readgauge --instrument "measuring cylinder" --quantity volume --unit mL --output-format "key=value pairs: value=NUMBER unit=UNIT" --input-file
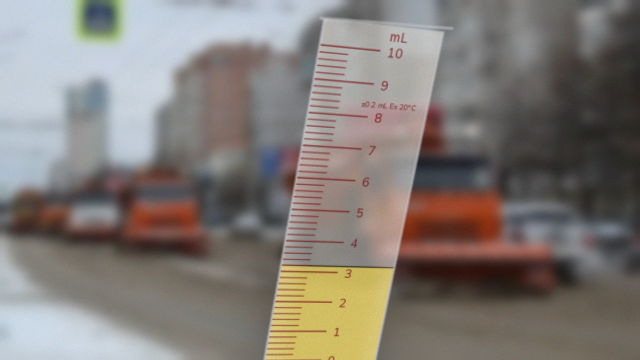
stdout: value=3.2 unit=mL
